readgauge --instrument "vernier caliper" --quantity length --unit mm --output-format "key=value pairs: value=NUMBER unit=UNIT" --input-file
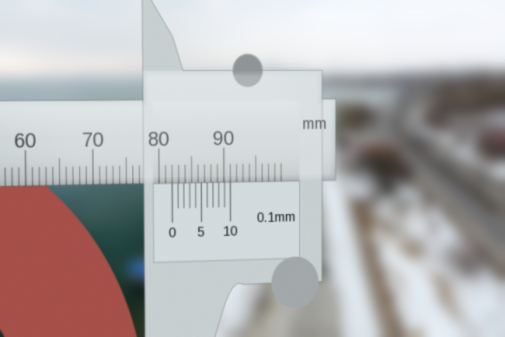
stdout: value=82.0 unit=mm
